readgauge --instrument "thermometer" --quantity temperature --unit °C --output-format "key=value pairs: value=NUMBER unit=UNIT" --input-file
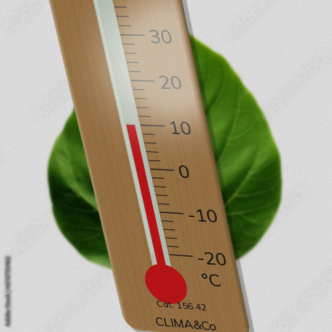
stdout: value=10 unit=°C
